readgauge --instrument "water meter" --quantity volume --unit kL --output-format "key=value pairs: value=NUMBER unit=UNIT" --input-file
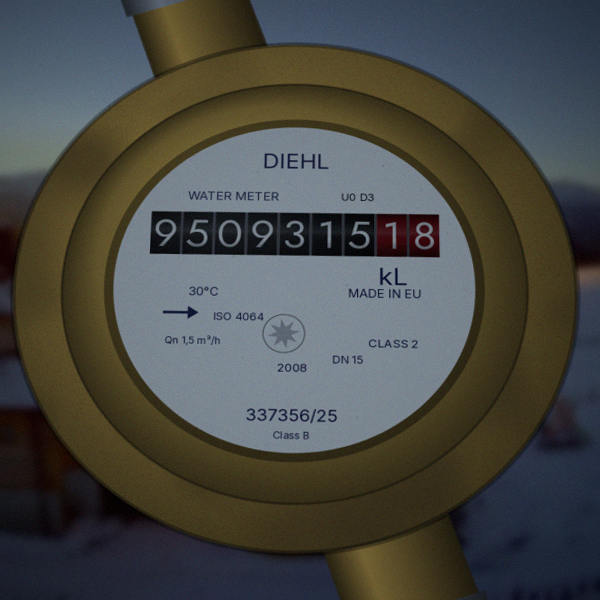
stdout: value=9509315.18 unit=kL
